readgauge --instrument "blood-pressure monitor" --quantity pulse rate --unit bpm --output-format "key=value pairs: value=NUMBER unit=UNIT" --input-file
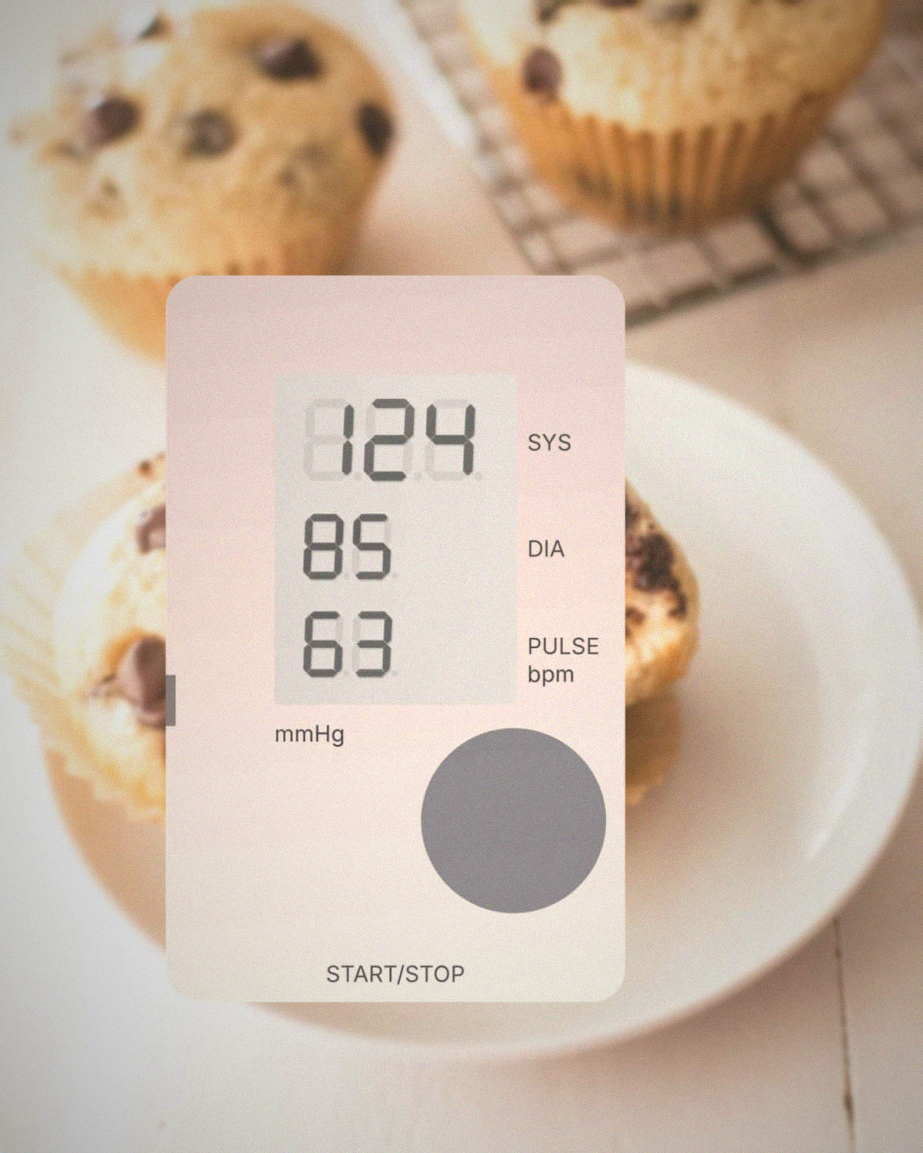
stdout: value=63 unit=bpm
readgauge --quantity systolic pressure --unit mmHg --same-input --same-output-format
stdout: value=124 unit=mmHg
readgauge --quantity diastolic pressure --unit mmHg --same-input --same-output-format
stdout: value=85 unit=mmHg
